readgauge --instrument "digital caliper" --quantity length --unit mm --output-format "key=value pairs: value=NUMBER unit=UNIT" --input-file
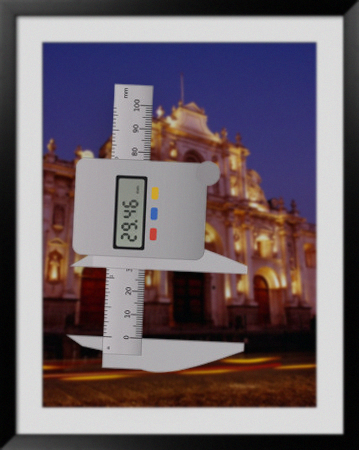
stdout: value=29.46 unit=mm
